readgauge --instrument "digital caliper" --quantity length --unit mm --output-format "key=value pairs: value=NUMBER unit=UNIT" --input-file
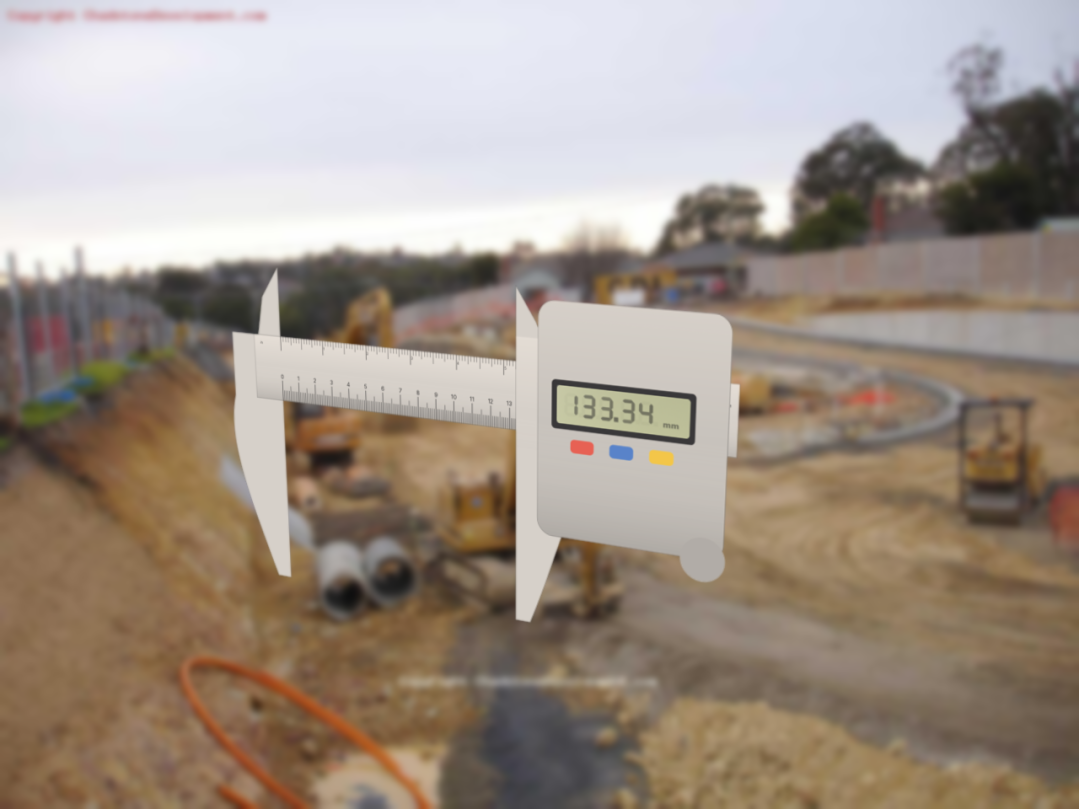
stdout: value=133.34 unit=mm
